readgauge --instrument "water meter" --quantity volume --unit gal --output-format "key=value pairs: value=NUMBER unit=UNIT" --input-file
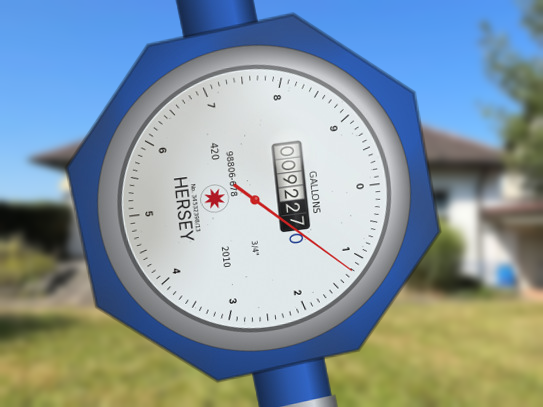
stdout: value=92271.2 unit=gal
